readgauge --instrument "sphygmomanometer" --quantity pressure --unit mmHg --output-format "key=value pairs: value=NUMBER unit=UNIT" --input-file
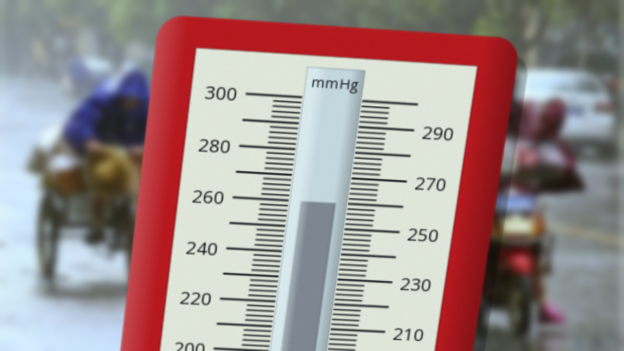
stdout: value=260 unit=mmHg
